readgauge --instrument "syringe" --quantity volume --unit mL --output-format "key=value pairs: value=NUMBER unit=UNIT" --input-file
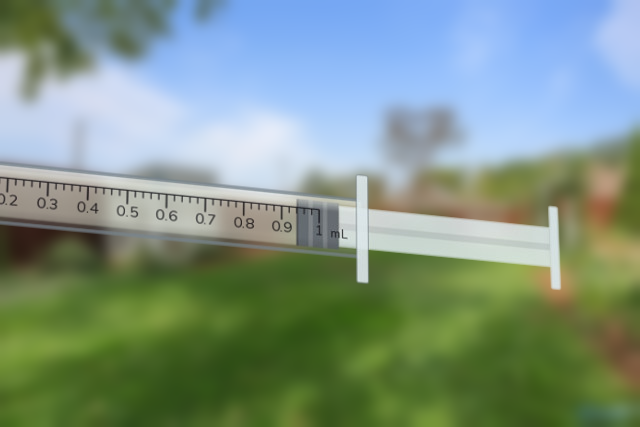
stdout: value=0.94 unit=mL
